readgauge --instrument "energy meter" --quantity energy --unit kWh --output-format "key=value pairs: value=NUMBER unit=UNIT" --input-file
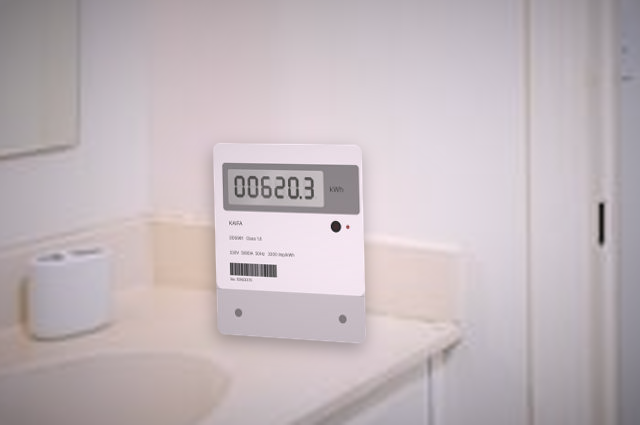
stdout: value=620.3 unit=kWh
